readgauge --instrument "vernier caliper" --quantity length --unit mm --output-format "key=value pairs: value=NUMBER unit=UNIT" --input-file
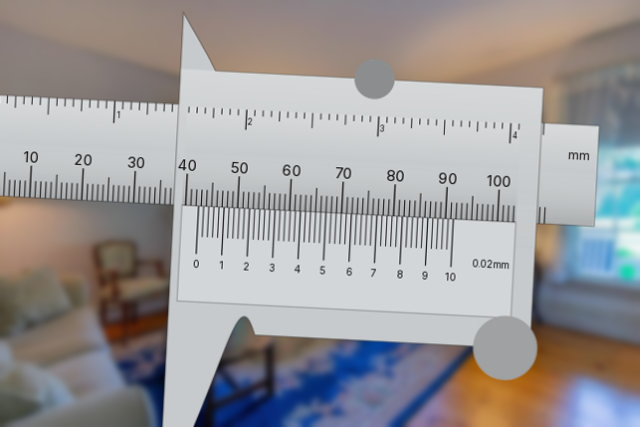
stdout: value=42.5 unit=mm
